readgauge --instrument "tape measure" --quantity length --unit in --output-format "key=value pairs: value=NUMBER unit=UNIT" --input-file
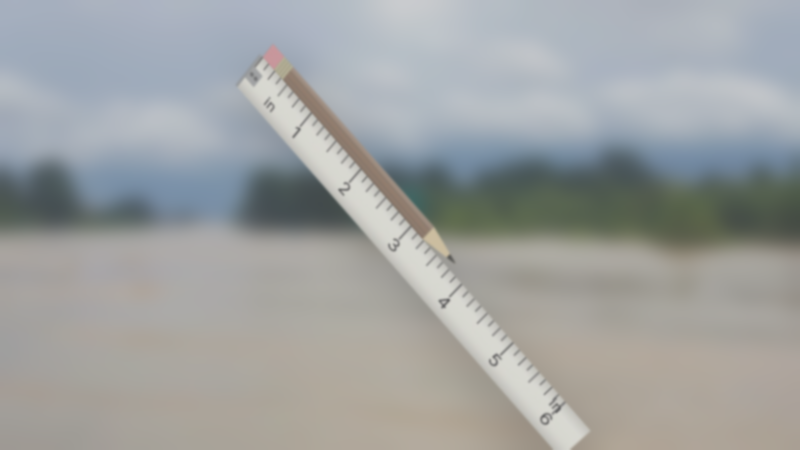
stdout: value=3.75 unit=in
